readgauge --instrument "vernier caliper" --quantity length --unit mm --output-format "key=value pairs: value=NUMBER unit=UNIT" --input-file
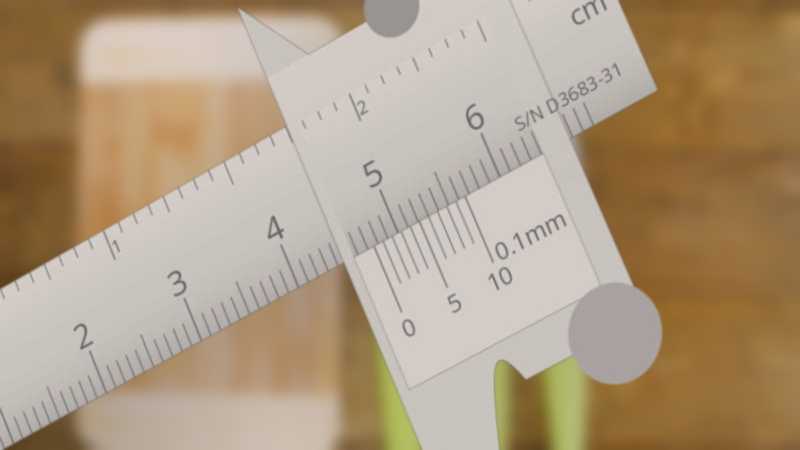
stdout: value=47.6 unit=mm
